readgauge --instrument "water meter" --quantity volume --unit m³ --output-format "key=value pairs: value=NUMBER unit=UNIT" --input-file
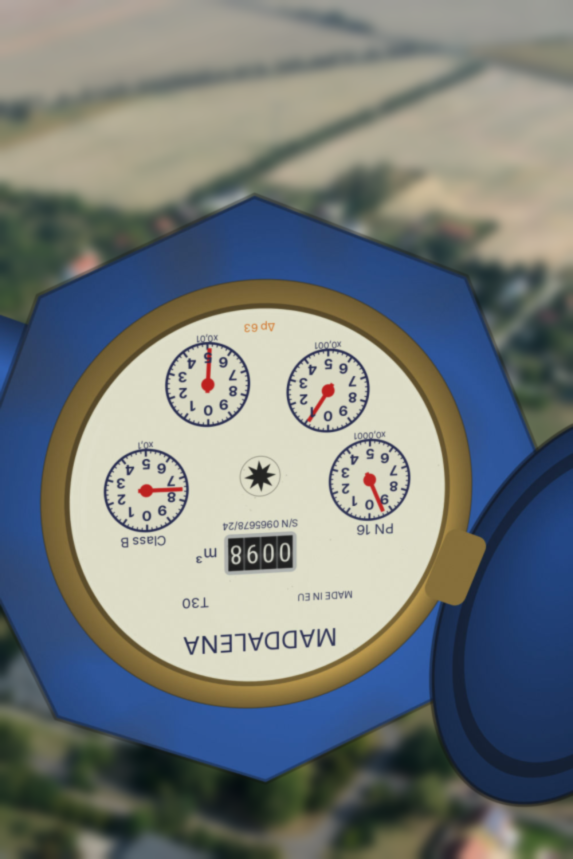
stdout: value=98.7509 unit=m³
